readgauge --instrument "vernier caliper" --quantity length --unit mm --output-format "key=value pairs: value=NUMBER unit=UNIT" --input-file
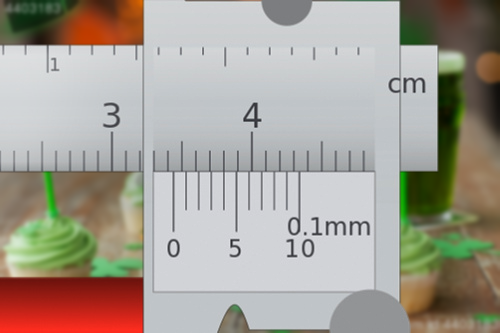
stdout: value=34.4 unit=mm
